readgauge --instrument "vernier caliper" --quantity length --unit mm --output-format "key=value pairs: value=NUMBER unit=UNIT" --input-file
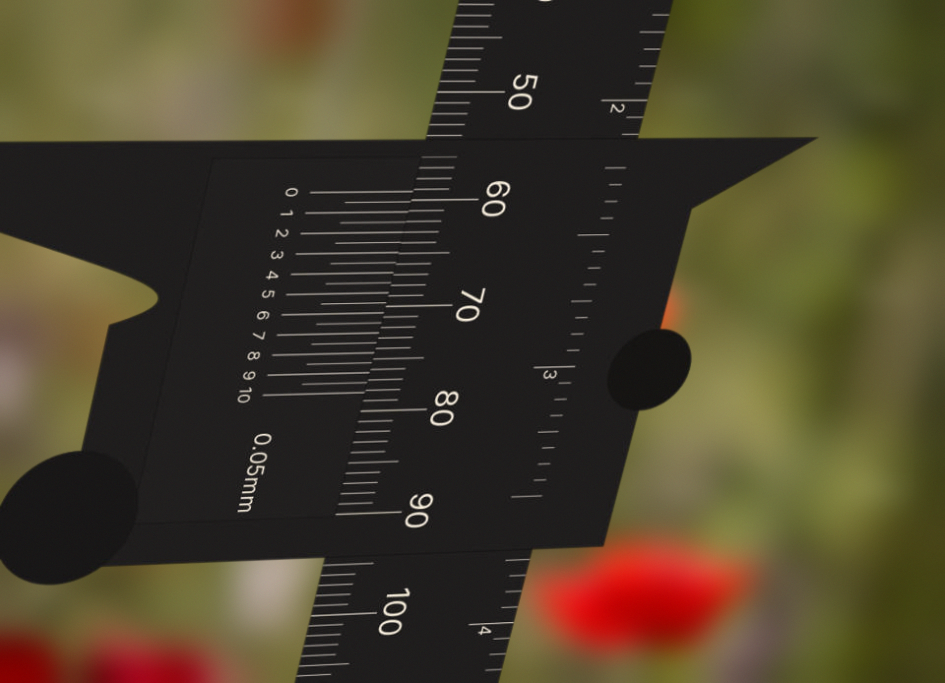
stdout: value=59.2 unit=mm
